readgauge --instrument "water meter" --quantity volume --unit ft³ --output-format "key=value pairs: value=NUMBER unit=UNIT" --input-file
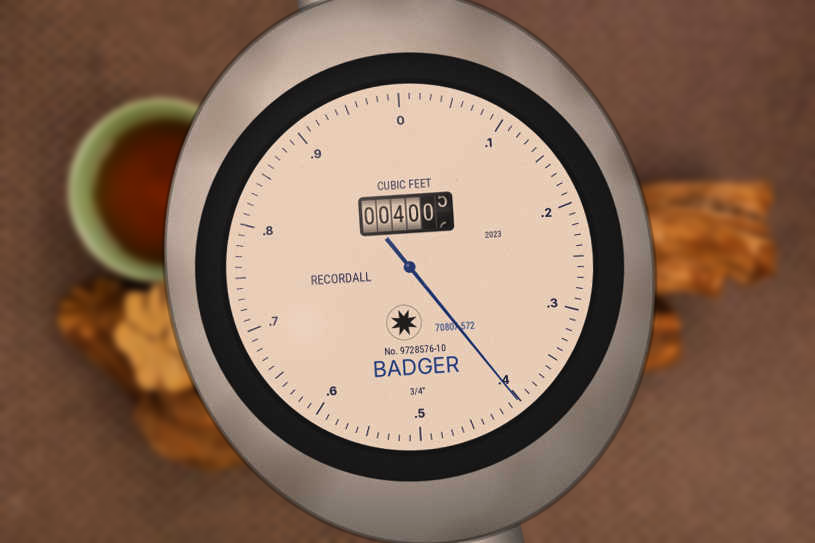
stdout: value=4005.40 unit=ft³
